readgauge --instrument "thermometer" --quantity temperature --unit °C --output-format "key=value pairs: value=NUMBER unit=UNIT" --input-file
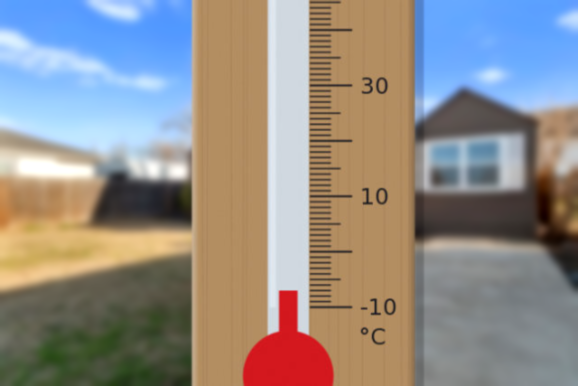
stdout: value=-7 unit=°C
